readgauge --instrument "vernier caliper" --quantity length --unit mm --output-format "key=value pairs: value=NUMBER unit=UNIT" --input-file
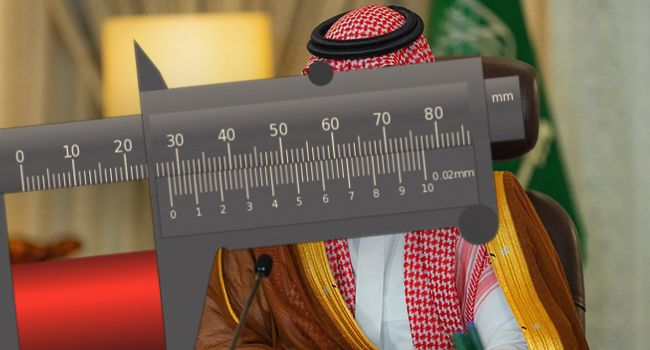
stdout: value=28.0 unit=mm
